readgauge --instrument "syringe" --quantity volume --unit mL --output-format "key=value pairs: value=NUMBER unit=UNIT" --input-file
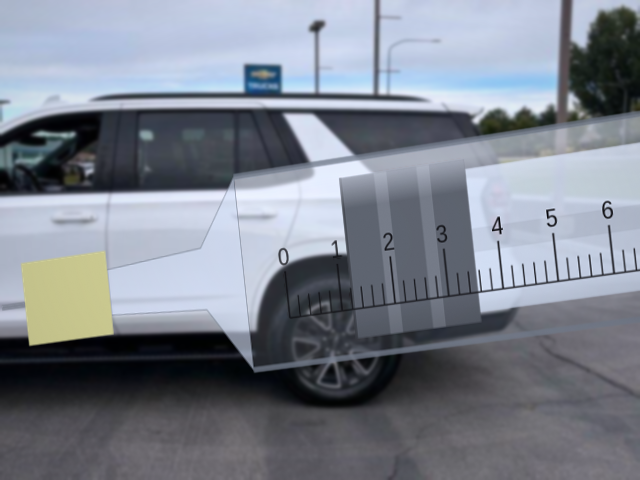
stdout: value=1.2 unit=mL
